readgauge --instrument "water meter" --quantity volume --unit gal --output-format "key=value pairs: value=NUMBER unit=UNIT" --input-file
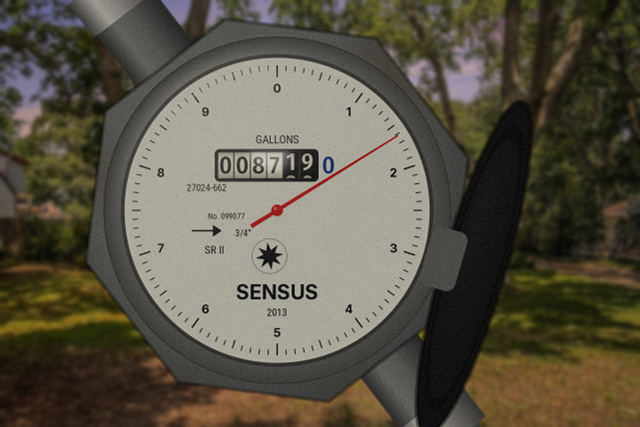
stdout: value=87191.6 unit=gal
